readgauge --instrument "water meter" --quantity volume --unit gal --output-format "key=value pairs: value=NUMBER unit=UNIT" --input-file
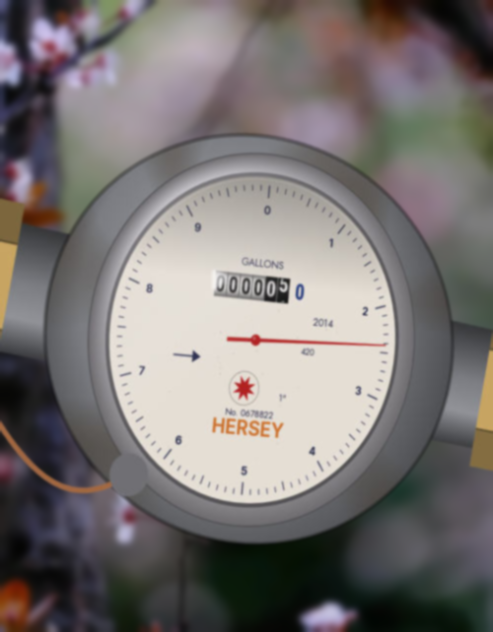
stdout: value=52.4 unit=gal
